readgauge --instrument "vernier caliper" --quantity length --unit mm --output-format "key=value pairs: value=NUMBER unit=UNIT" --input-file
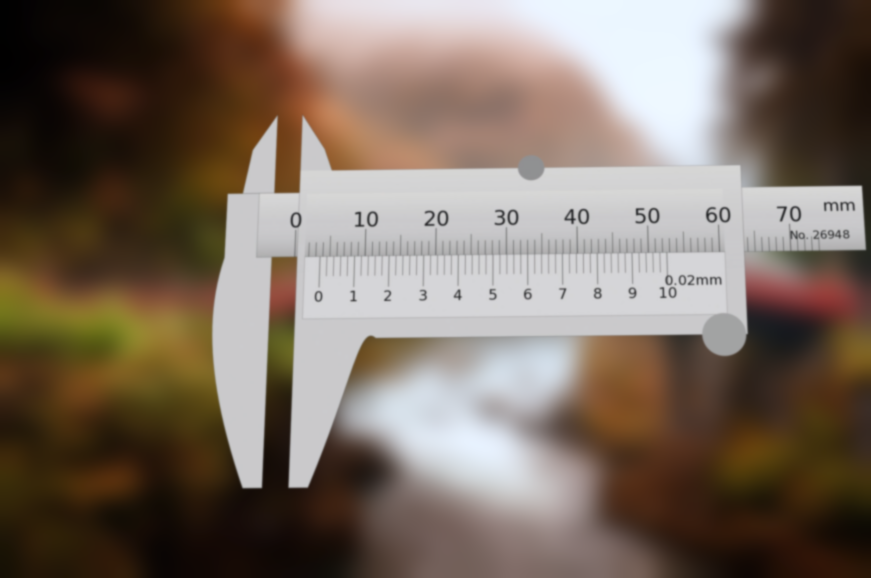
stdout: value=3.6 unit=mm
